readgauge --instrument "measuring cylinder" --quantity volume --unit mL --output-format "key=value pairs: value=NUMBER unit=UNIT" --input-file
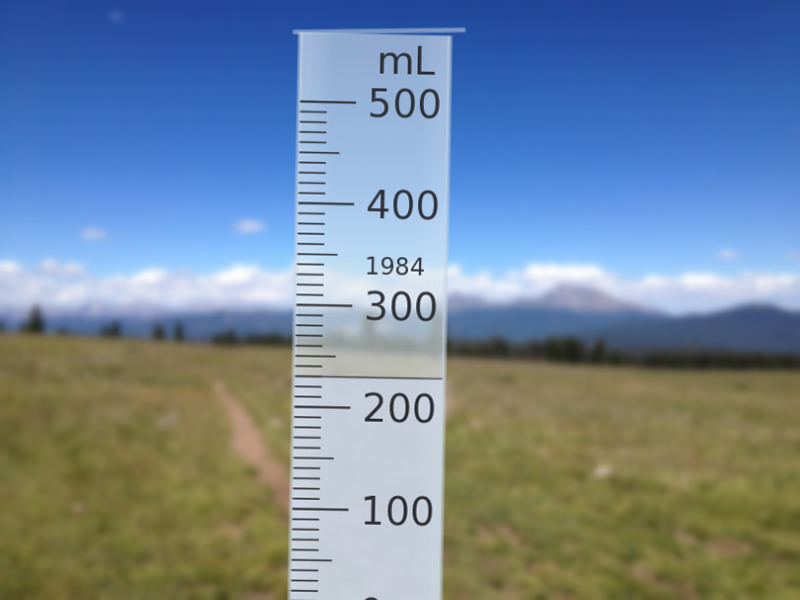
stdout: value=230 unit=mL
